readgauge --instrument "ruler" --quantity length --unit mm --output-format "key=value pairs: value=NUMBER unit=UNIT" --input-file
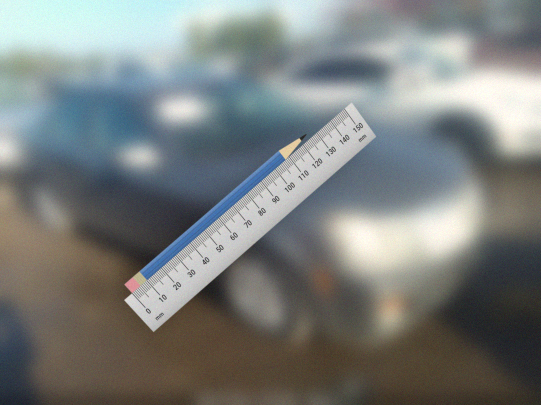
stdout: value=125 unit=mm
